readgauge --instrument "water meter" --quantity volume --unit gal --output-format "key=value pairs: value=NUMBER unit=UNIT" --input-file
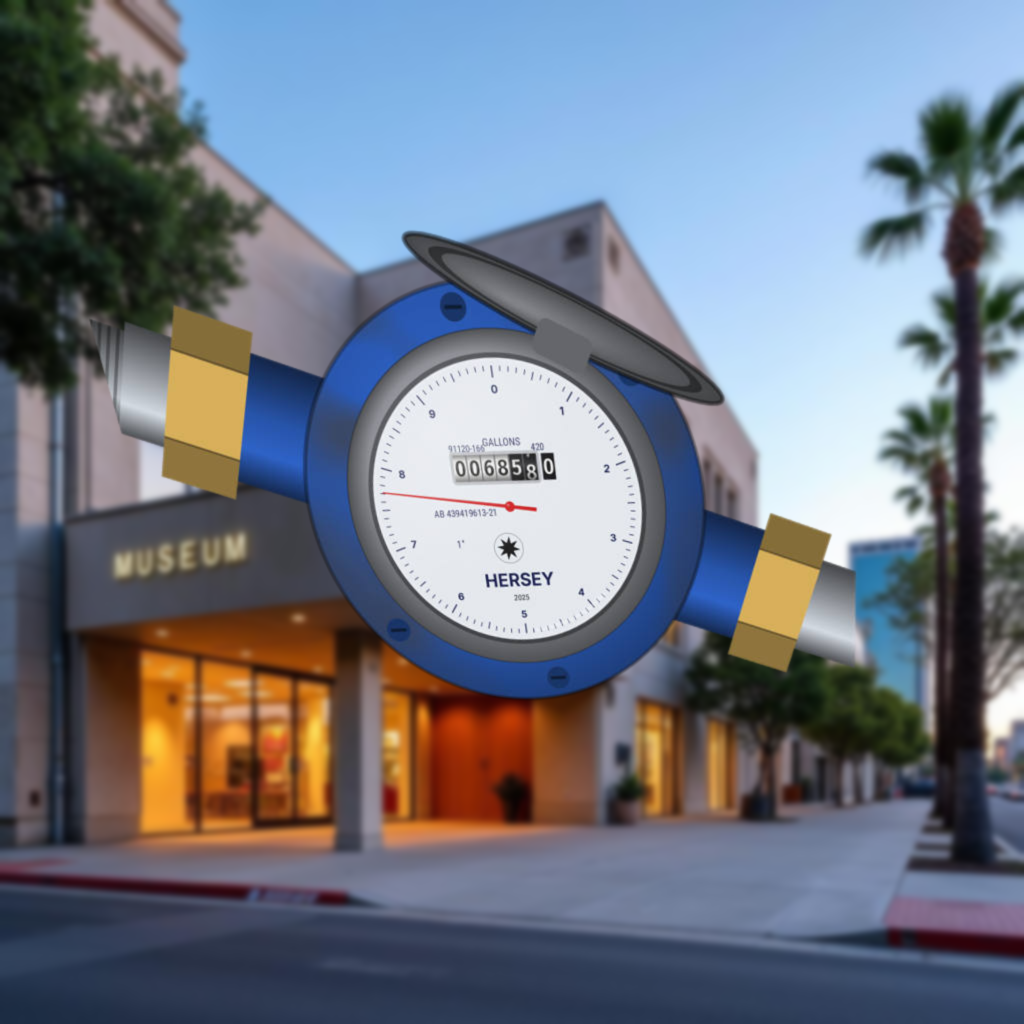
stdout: value=68577.7 unit=gal
